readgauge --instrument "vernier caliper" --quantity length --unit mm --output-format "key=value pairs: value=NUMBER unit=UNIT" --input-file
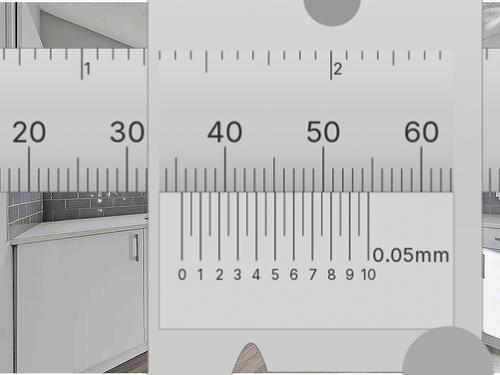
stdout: value=35.6 unit=mm
